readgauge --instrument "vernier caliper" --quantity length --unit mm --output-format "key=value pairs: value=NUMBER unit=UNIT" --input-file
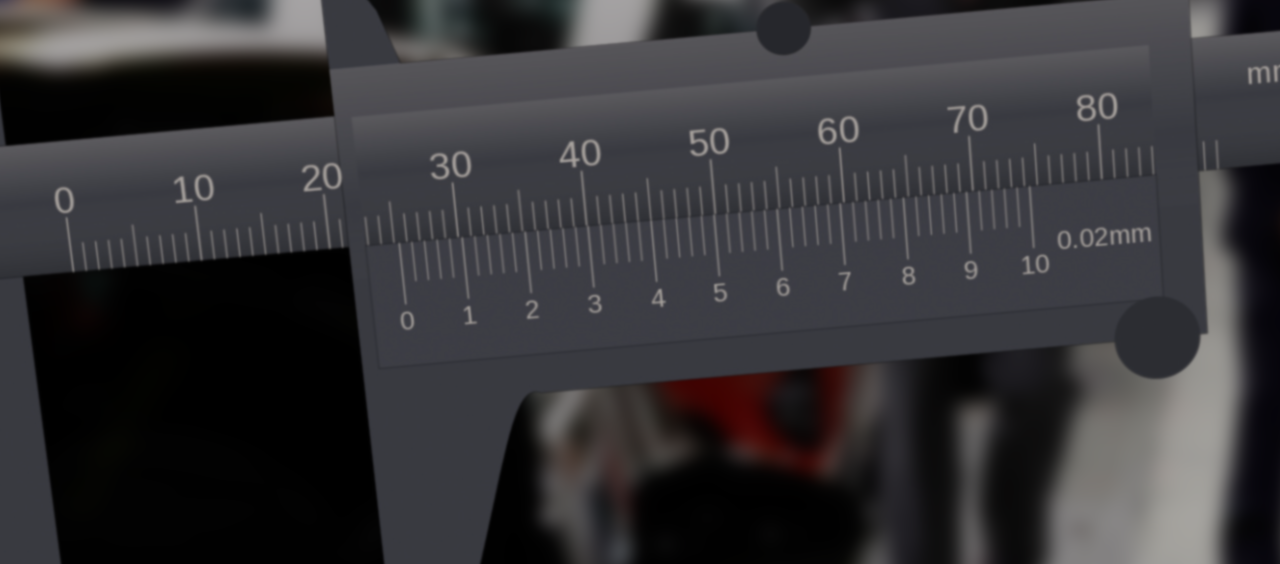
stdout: value=25.4 unit=mm
